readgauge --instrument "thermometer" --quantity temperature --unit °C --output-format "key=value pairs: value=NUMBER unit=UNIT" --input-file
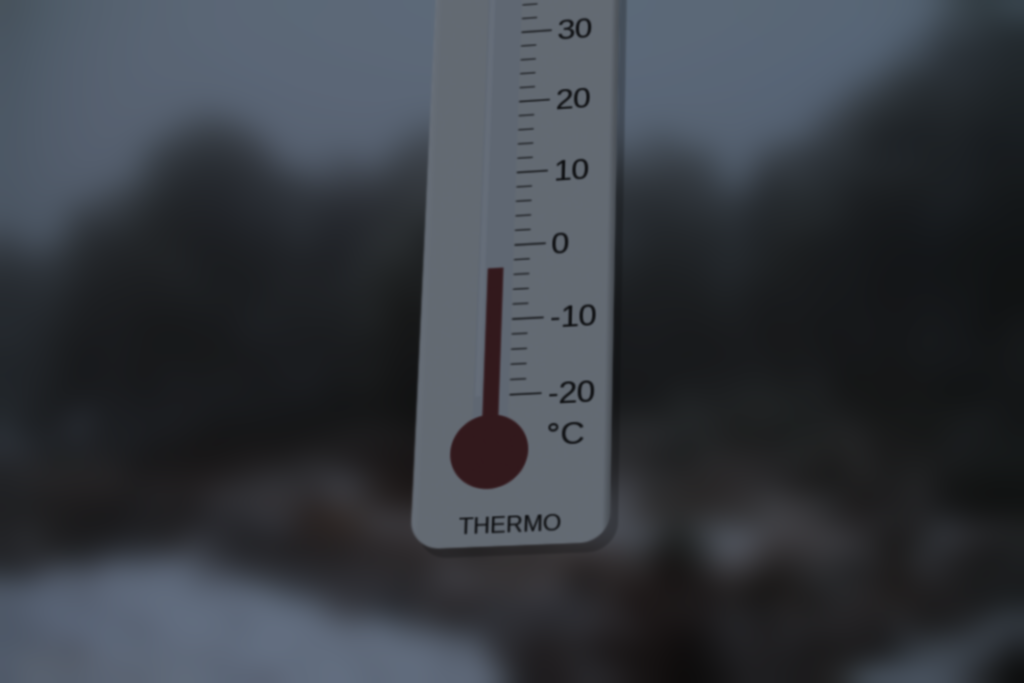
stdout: value=-3 unit=°C
